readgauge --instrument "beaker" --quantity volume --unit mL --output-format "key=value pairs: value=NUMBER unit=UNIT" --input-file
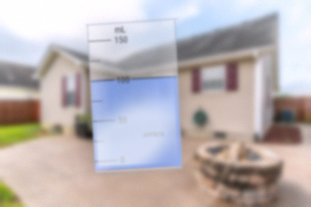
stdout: value=100 unit=mL
